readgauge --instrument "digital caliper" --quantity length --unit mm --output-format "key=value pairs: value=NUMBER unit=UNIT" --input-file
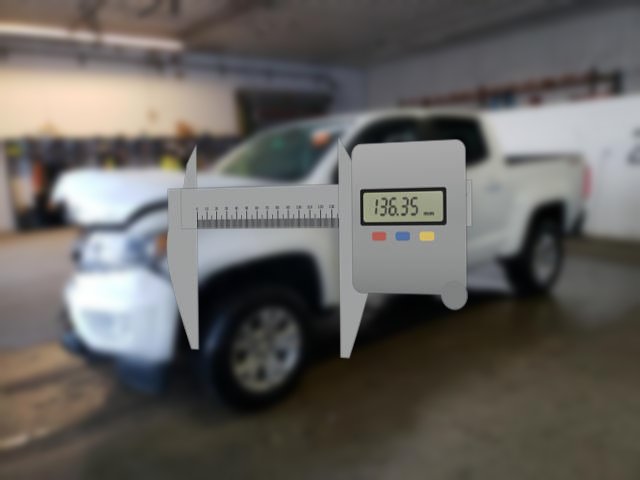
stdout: value=136.35 unit=mm
